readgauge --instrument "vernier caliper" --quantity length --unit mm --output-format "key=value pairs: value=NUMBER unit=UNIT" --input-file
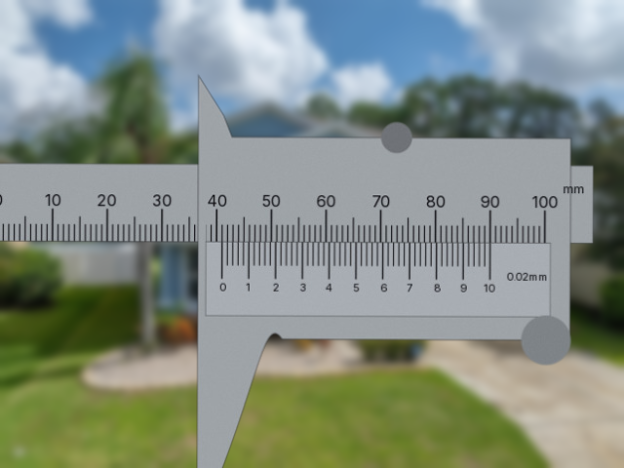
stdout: value=41.0 unit=mm
